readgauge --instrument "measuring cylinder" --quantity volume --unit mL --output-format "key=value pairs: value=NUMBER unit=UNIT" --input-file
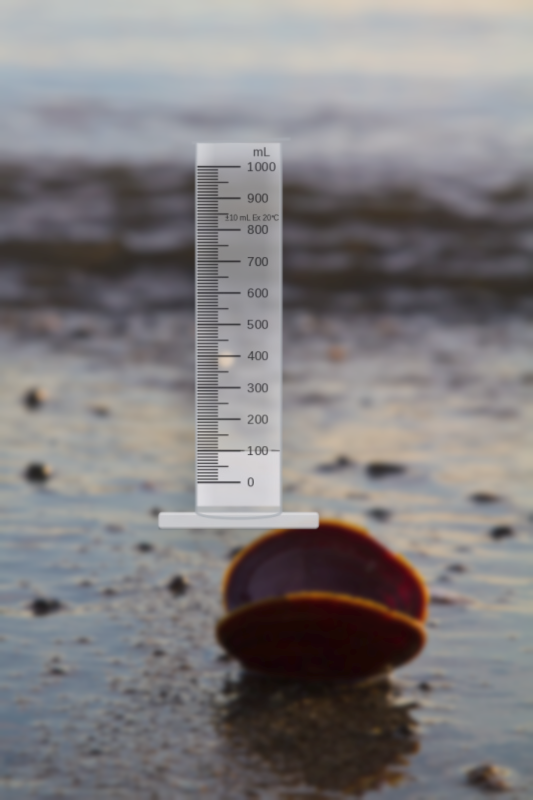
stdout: value=100 unit=mL
